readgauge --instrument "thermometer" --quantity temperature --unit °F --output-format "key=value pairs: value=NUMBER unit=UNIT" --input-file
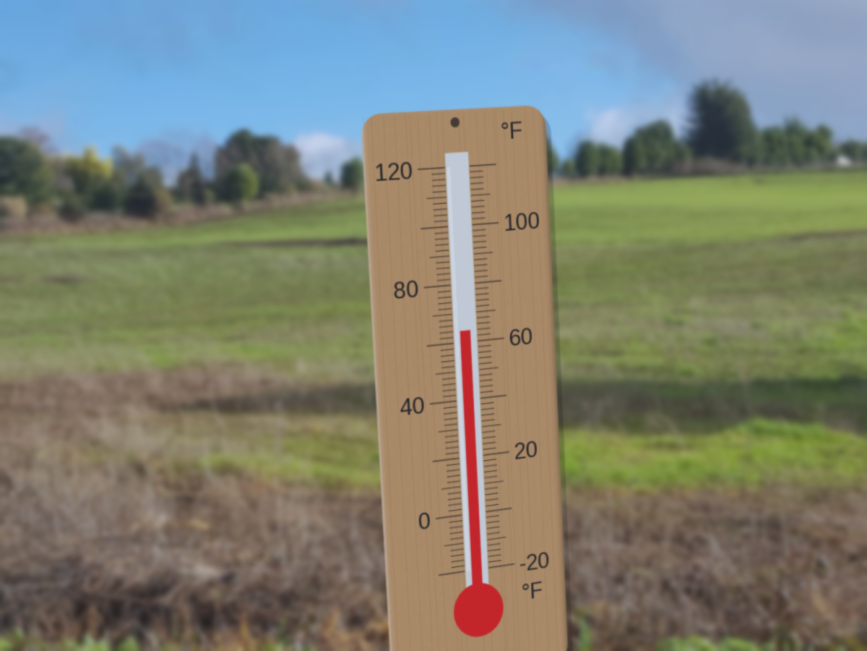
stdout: value=64 unit=°F
